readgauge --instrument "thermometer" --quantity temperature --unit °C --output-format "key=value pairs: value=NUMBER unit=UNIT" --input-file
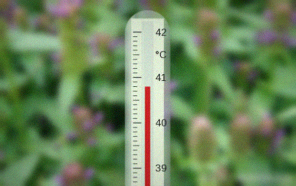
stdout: value=40.8 unit=°C
